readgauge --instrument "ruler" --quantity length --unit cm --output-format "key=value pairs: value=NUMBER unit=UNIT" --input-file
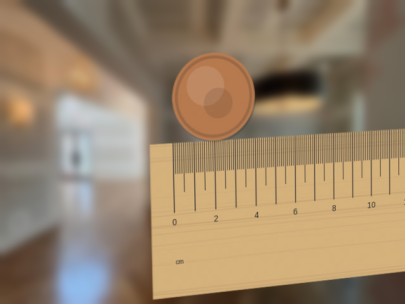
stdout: value=4 unit=cm
